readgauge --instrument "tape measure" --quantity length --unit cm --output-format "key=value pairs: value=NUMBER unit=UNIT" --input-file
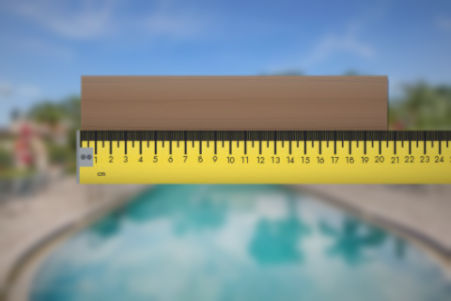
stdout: value=20.5 unit=cm
